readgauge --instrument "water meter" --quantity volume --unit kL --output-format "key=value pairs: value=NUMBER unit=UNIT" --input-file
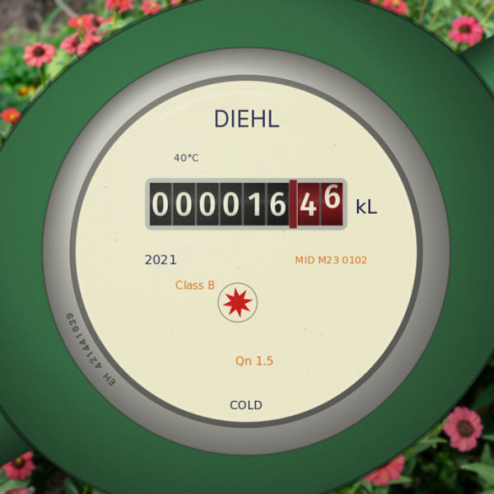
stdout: value=16.46 unit=kL
